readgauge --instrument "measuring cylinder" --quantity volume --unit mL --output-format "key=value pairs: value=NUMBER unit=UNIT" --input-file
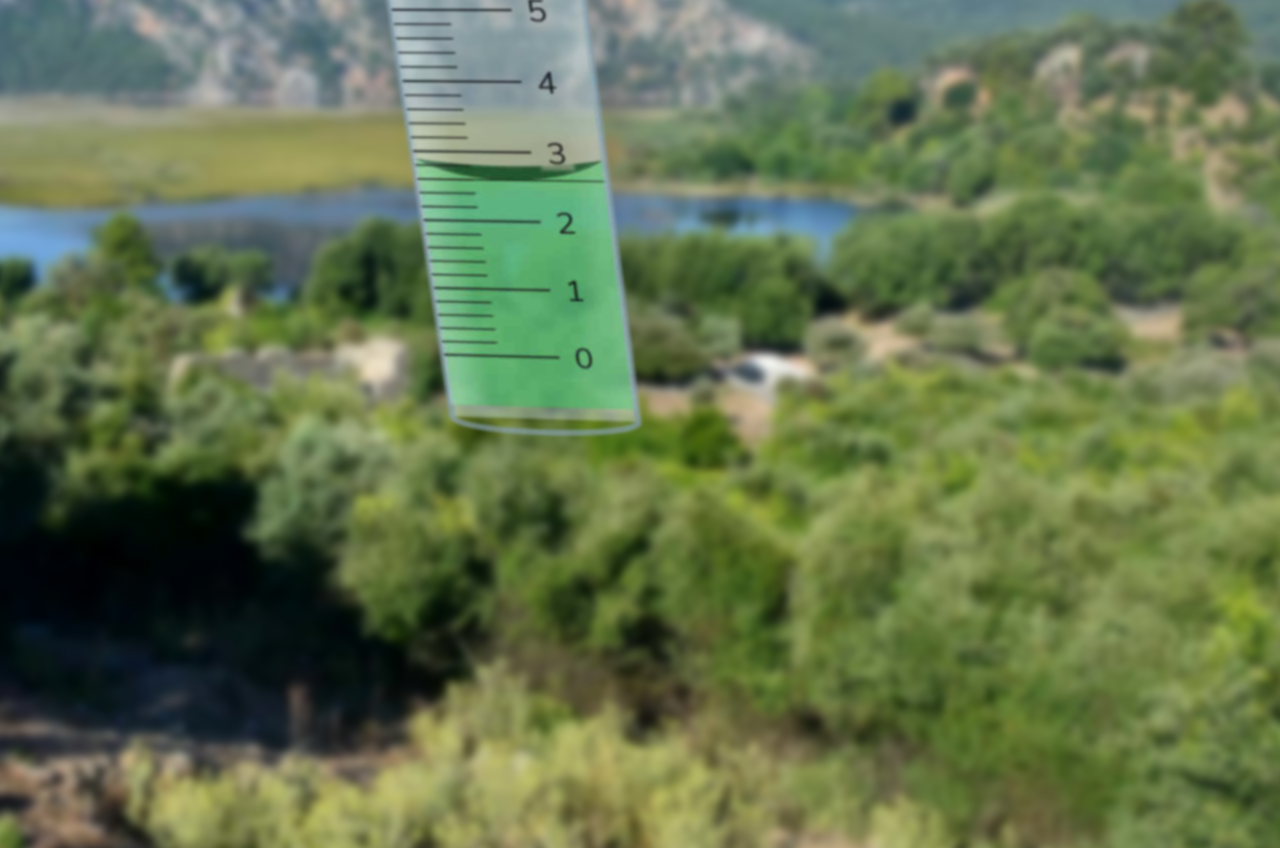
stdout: value=2.6 unit=mL
